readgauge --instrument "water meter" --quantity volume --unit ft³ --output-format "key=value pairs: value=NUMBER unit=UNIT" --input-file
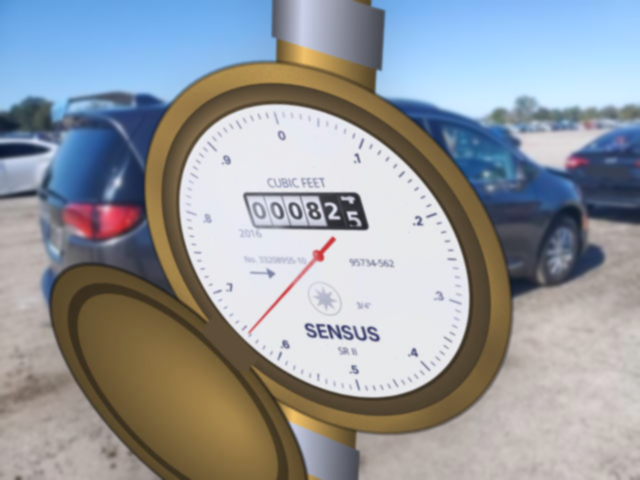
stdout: value=824.64 unit=ft³
